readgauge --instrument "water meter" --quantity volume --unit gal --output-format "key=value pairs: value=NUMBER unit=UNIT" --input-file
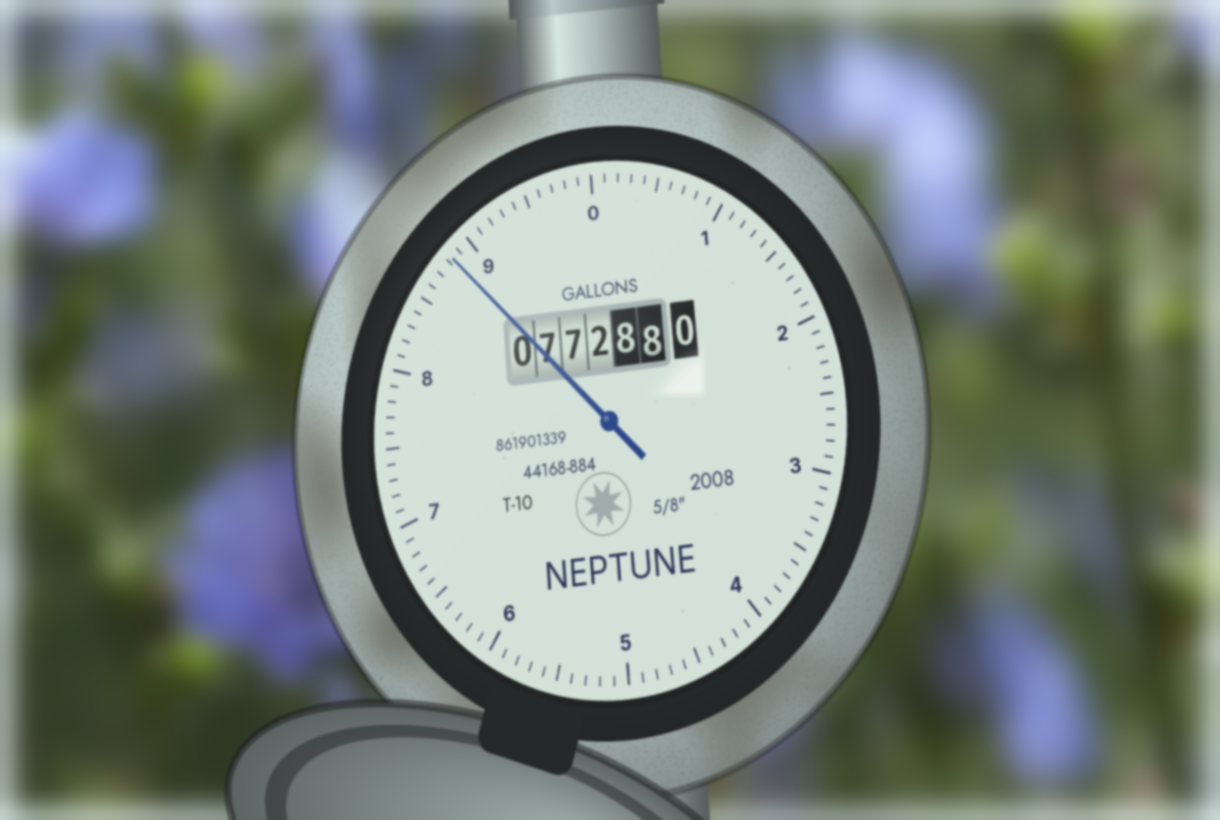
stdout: value=772878.8 unit=gal
